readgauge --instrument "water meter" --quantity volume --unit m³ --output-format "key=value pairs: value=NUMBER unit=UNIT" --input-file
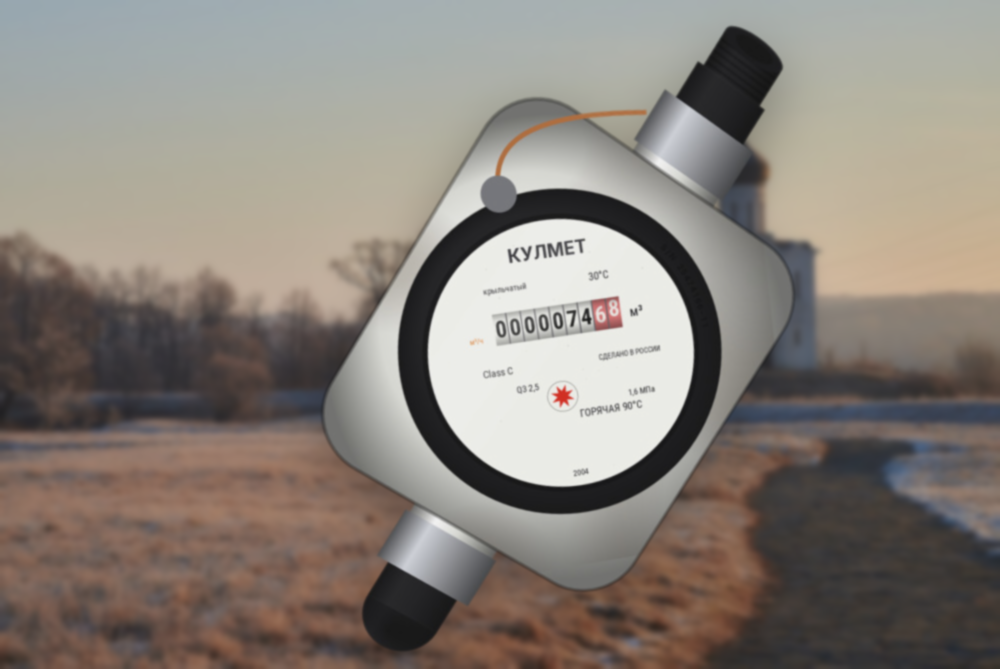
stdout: value=74.68 unit=m³
